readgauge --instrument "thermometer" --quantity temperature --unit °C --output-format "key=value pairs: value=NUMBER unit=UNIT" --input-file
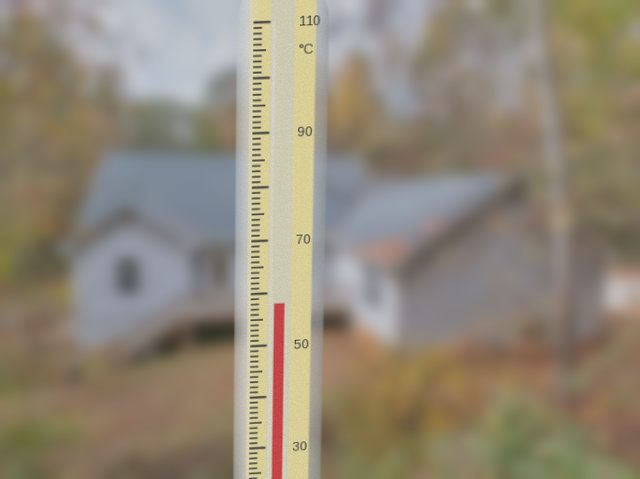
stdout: value=58 unit=°C
